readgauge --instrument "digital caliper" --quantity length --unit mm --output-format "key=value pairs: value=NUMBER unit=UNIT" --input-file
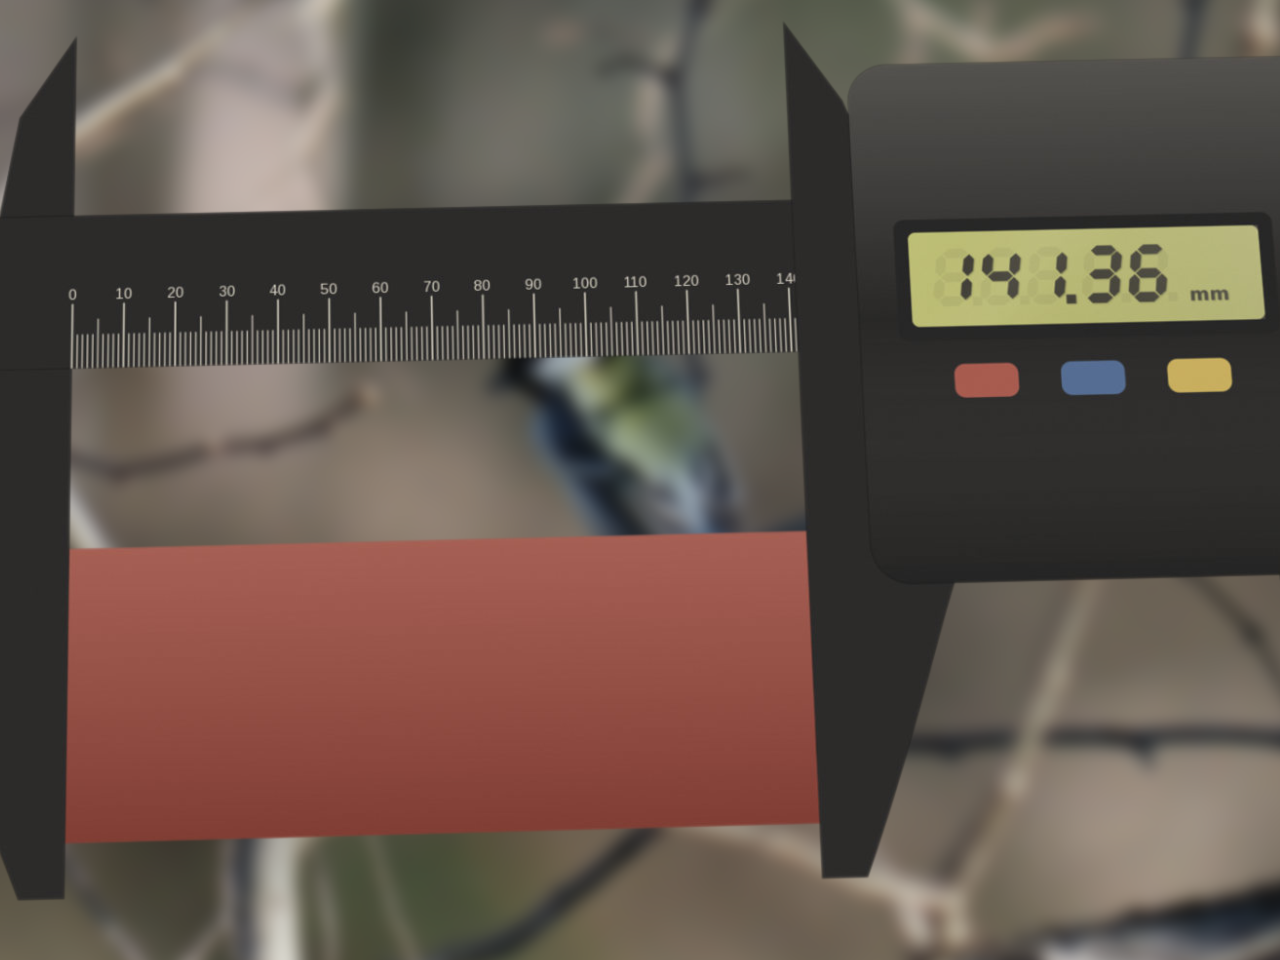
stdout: value=141.36 unit=mm
